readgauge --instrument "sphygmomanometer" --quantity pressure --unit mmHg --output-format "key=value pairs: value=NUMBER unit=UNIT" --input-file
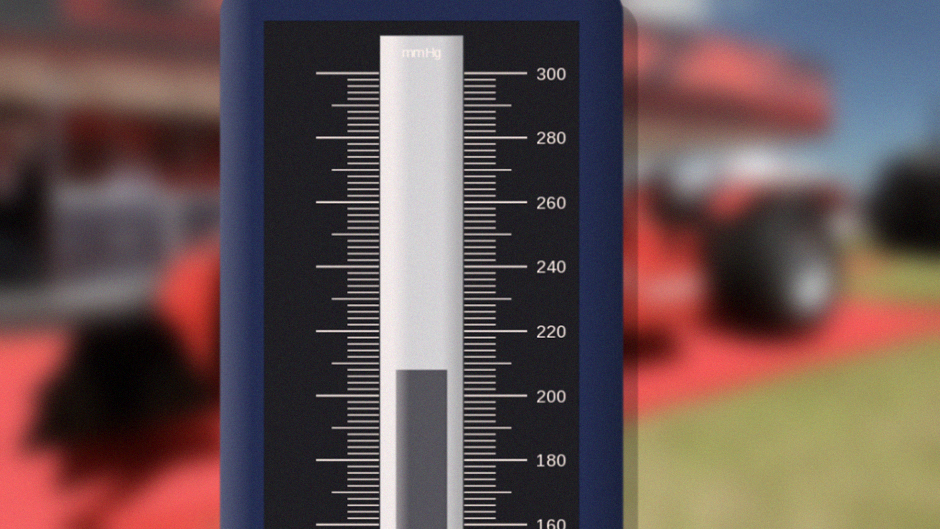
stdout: value=208 unit=mmHg
